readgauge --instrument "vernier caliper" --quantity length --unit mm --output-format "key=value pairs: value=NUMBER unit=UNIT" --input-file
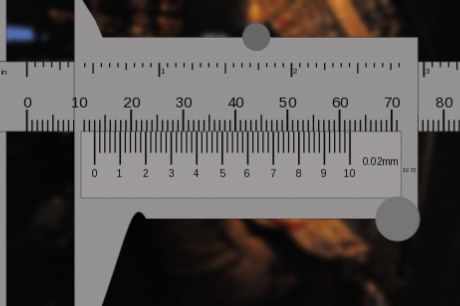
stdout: value=13.0 unit=mm
